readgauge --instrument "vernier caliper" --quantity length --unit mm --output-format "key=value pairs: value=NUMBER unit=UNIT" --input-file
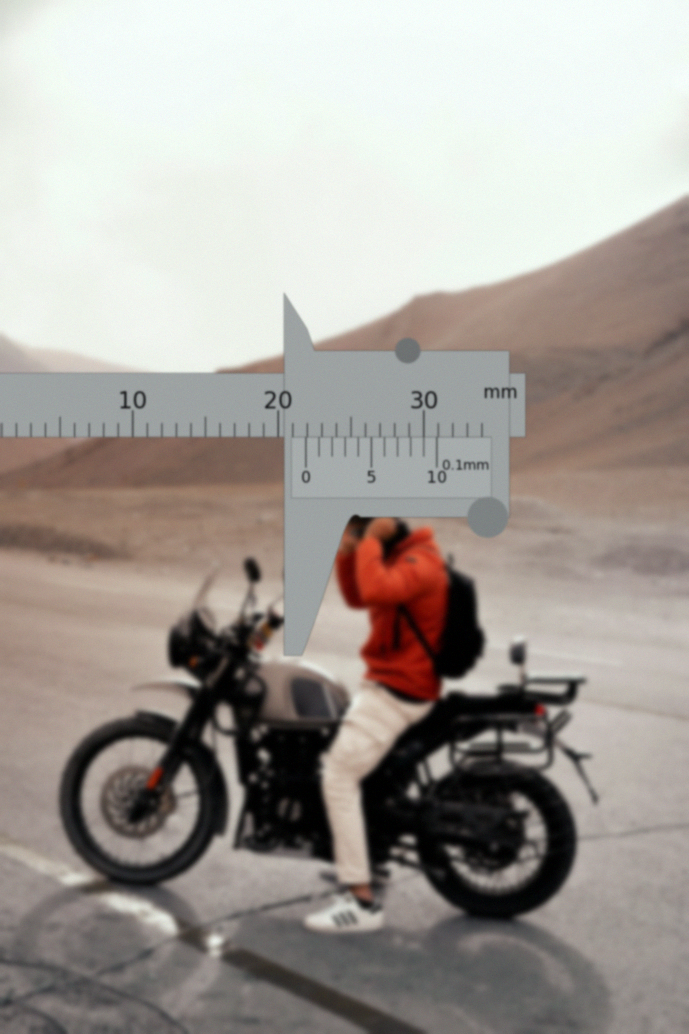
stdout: value=21.9 unit=mm
